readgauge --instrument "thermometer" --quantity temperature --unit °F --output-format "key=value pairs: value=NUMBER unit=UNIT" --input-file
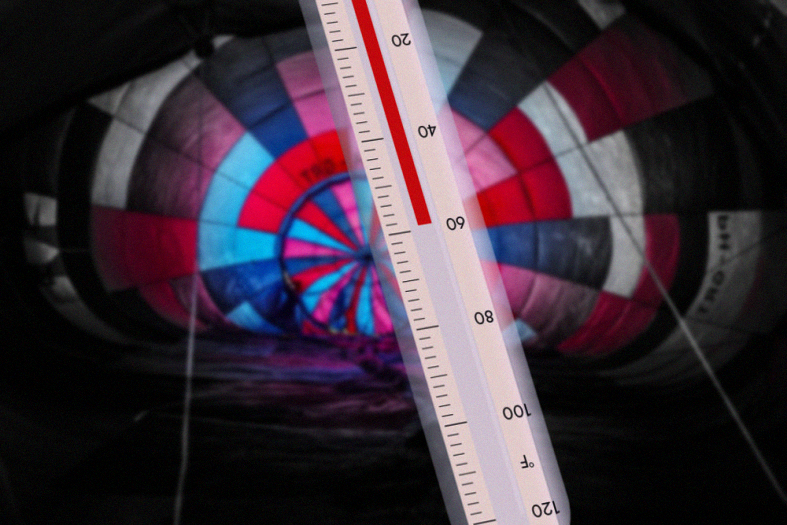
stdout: value=59 unit=°F
